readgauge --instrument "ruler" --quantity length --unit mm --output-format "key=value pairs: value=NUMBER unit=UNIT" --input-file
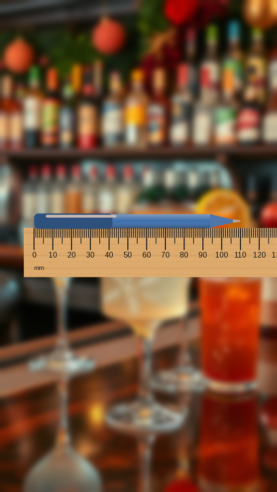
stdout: value=110 unit=mm
